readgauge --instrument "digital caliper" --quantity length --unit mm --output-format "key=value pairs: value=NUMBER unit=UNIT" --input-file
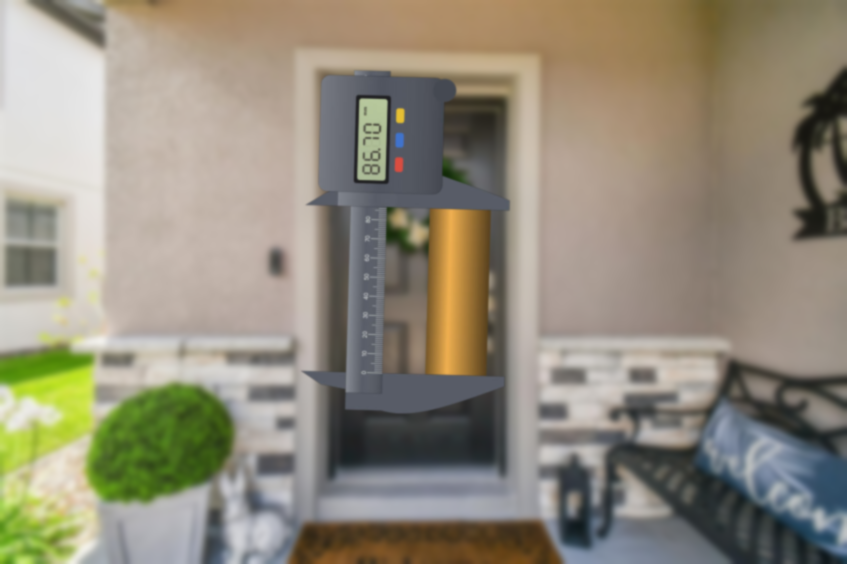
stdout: value=86.70 unit=mm
